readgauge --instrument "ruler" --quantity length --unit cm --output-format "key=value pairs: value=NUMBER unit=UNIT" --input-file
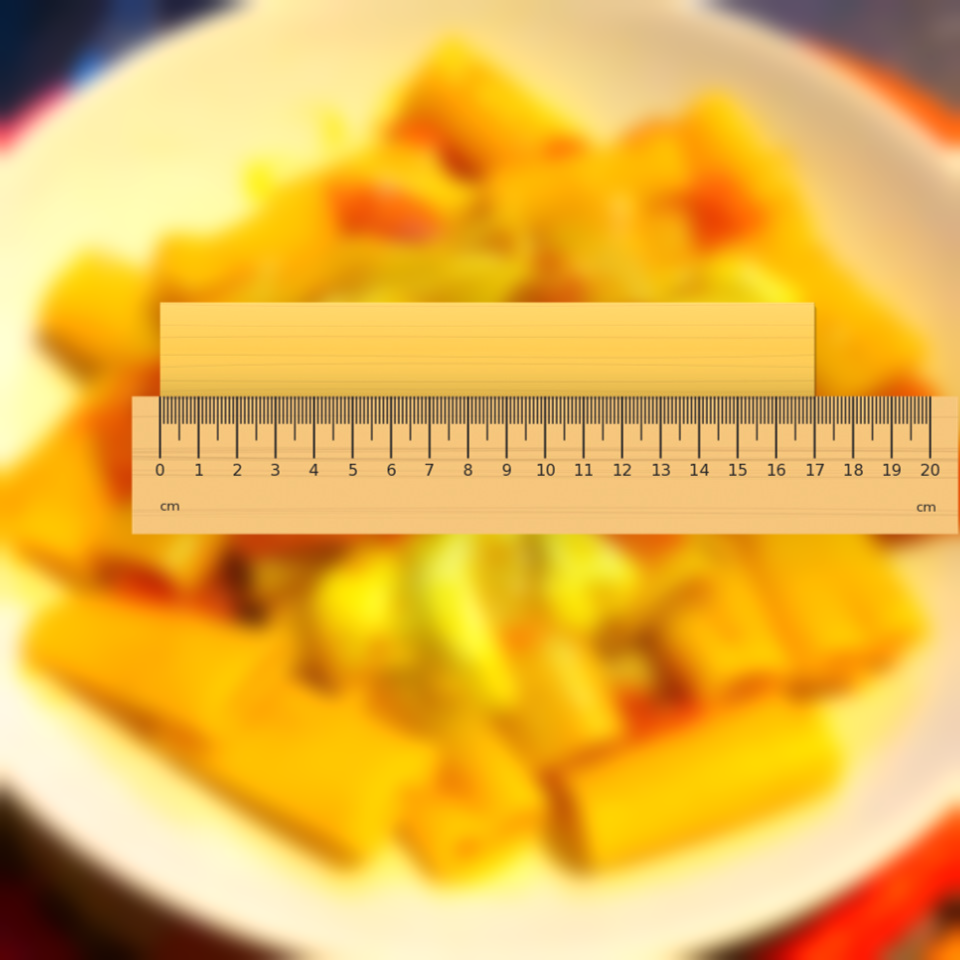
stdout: value=17 unit=cm
